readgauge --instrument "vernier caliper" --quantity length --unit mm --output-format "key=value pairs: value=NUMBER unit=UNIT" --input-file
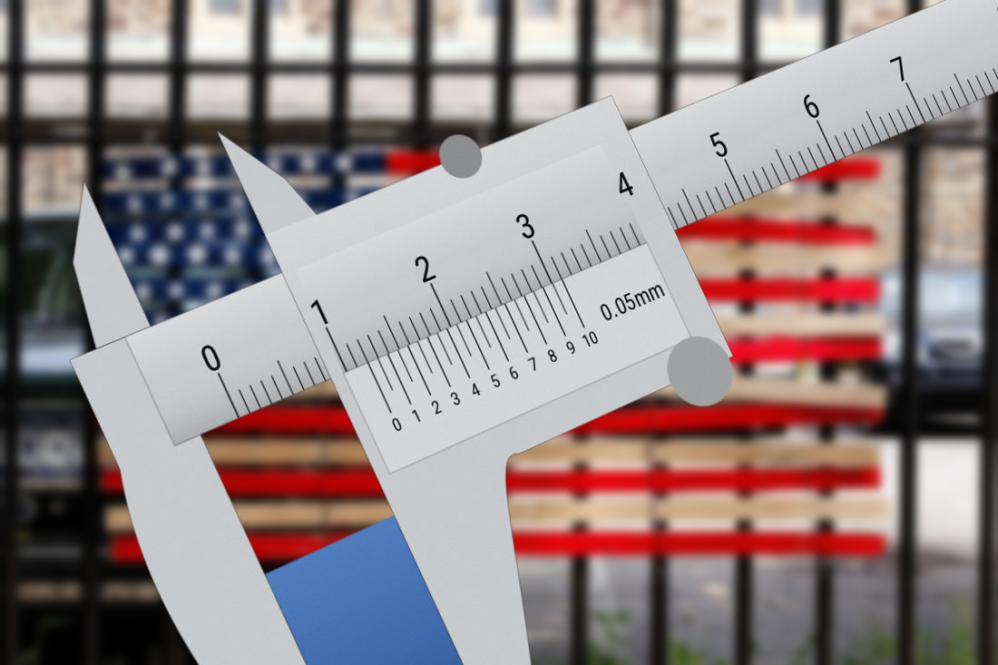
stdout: value=12.0 unit=mm
